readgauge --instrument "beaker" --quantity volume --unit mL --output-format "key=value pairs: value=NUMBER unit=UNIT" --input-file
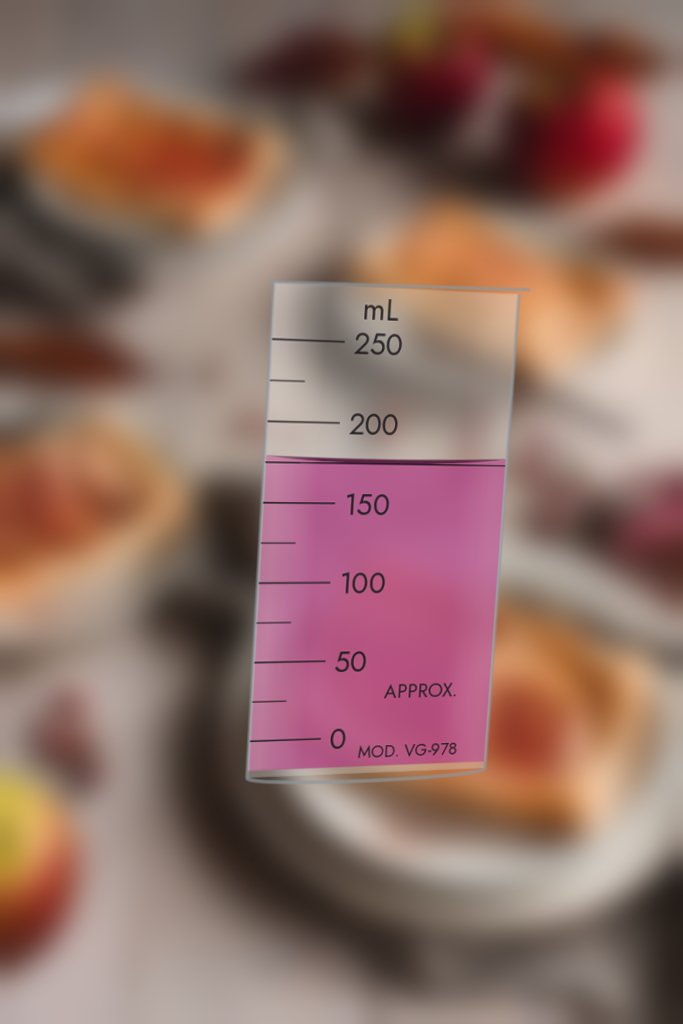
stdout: value=175 unit=mL
